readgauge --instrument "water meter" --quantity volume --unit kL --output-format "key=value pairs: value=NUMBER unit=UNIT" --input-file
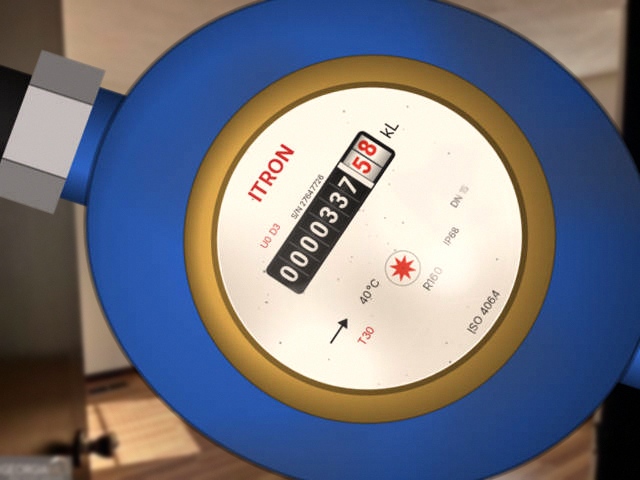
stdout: value=337.58 unit=kL
